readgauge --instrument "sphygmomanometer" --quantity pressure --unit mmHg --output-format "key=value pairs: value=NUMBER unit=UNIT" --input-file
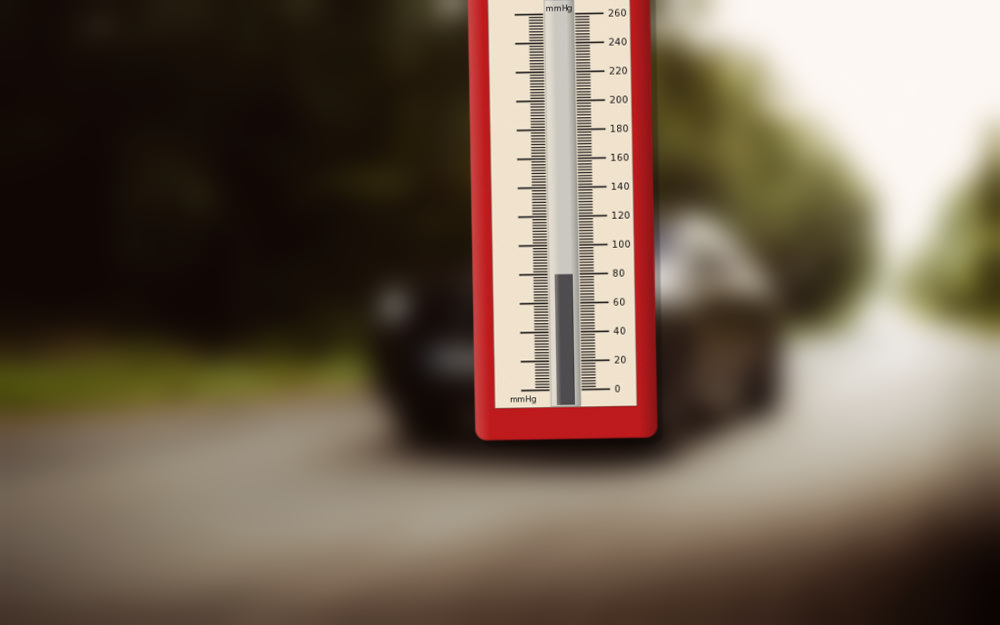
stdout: value=80 unit=mmHg
